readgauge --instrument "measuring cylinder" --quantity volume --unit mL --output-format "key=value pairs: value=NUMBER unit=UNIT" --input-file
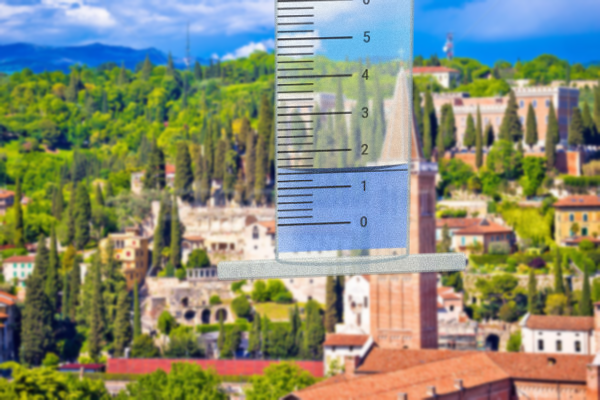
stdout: value=1.4 unit=mL
